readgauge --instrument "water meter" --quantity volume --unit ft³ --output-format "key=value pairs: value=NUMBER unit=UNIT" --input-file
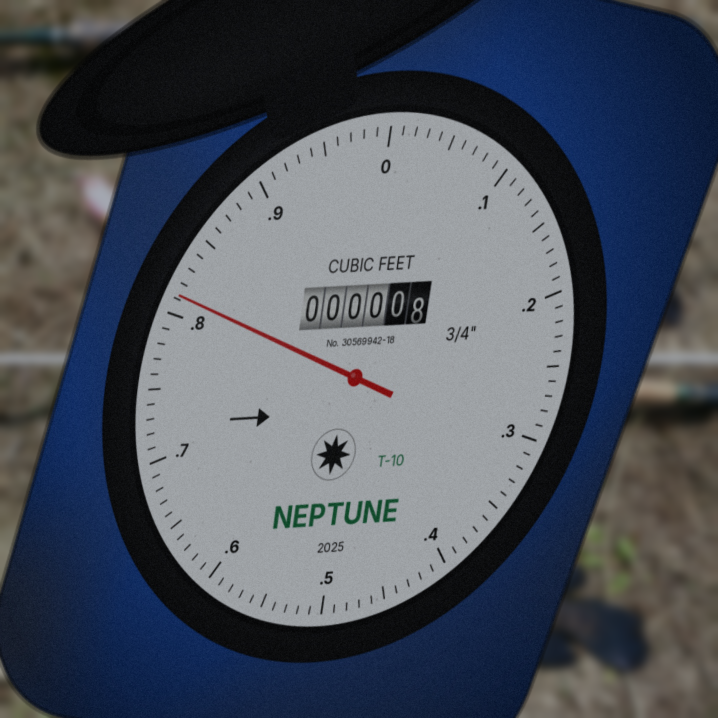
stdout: value=7.81 unit=ft³
